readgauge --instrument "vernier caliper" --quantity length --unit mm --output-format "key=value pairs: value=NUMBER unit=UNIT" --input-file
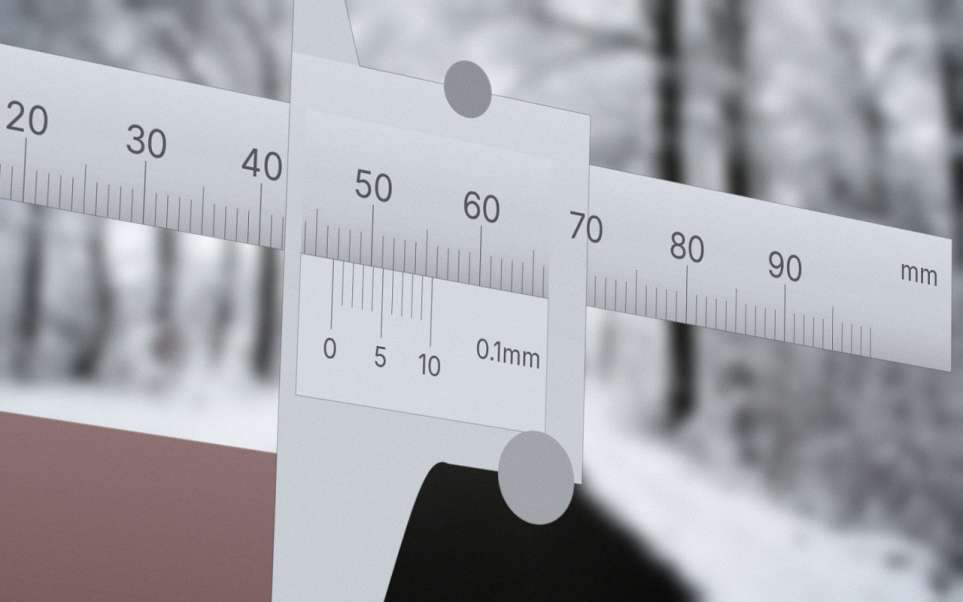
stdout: value=46.6 unit=mm
